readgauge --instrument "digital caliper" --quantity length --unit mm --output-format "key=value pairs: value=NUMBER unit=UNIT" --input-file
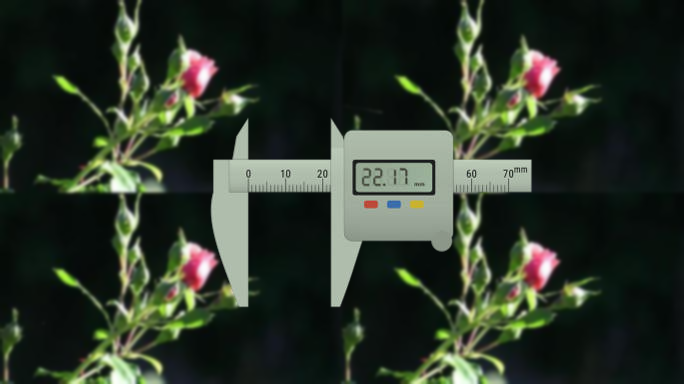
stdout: value=22.17 unit=mm
